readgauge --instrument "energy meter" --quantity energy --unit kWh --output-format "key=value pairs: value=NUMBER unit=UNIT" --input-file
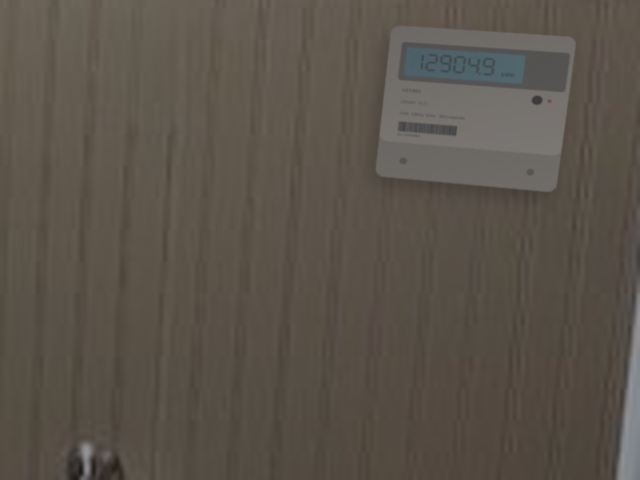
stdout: value=12904.9 unit=kWh
